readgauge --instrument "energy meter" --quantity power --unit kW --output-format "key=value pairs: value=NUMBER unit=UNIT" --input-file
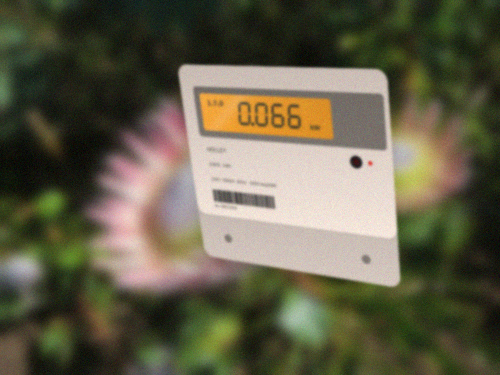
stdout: value=0.066 unit=kW
